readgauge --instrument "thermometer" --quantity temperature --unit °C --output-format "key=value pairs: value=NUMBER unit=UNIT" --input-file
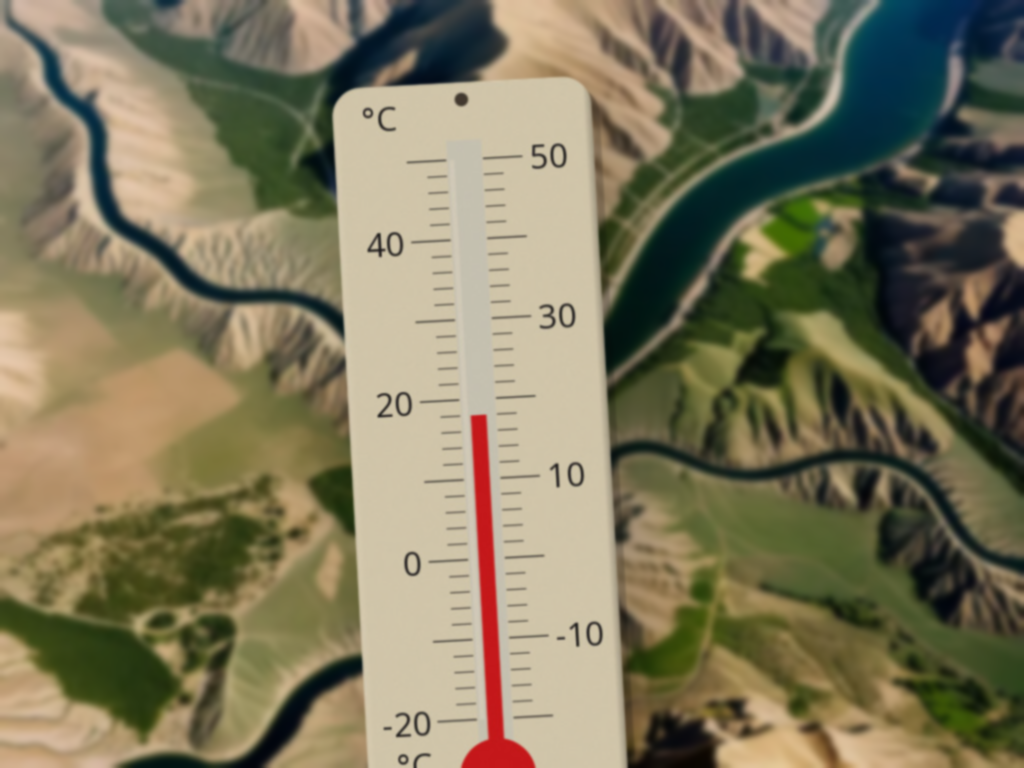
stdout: value=18 unit=°C
